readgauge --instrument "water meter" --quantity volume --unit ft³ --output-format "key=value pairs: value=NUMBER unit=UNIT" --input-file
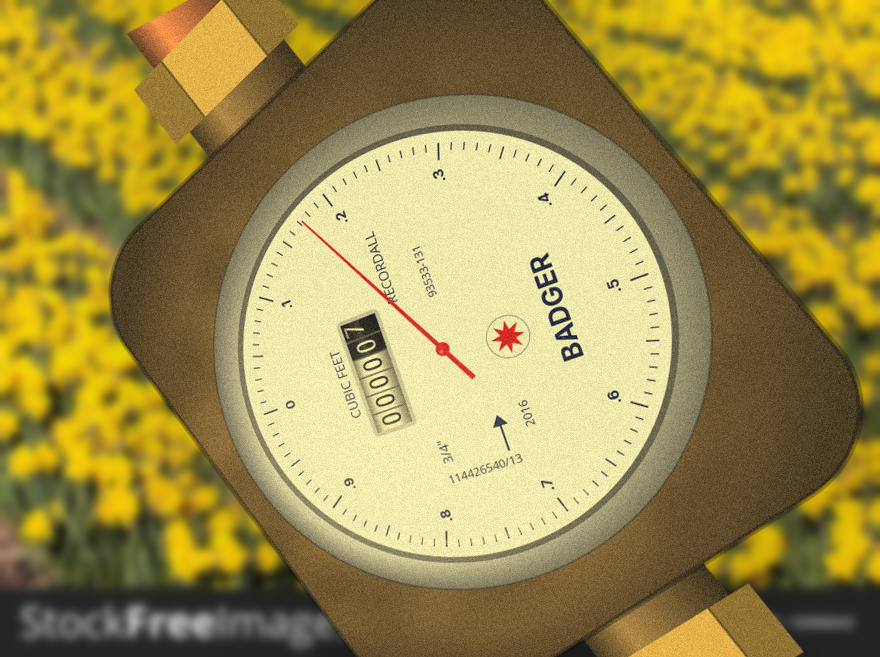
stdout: value=7.17 unit=ft³
